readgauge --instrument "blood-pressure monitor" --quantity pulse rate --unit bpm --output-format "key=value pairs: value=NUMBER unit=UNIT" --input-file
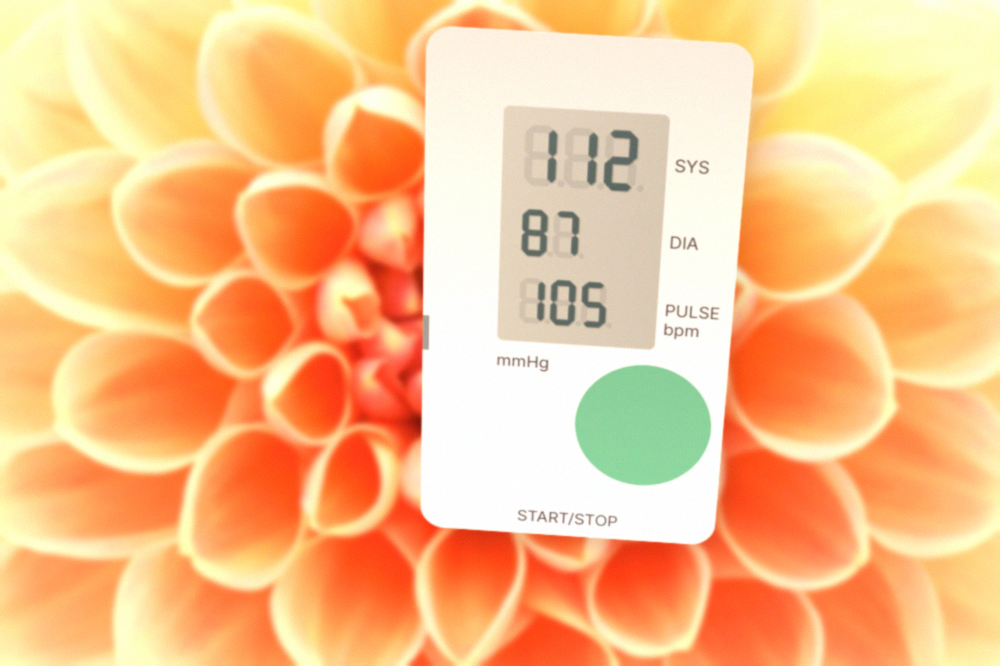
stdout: value=105 unit=bpm
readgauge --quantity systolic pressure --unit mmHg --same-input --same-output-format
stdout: value=112 unit=mmHg
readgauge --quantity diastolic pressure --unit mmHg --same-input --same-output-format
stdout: value=87 unit=mmHg
